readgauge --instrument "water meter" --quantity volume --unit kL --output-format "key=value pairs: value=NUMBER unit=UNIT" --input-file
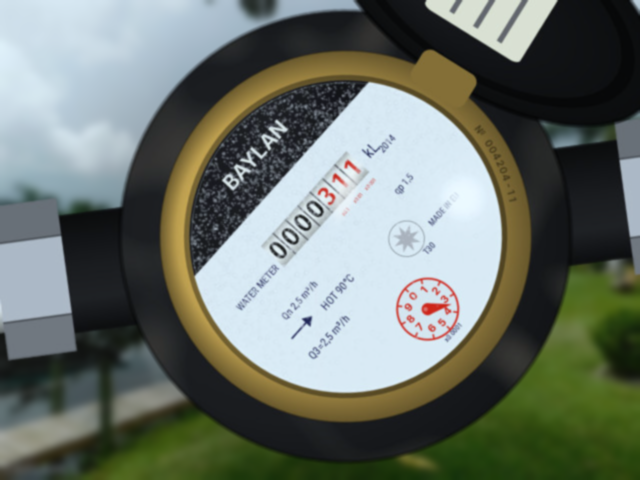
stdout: value=0.3113 unit=kL
